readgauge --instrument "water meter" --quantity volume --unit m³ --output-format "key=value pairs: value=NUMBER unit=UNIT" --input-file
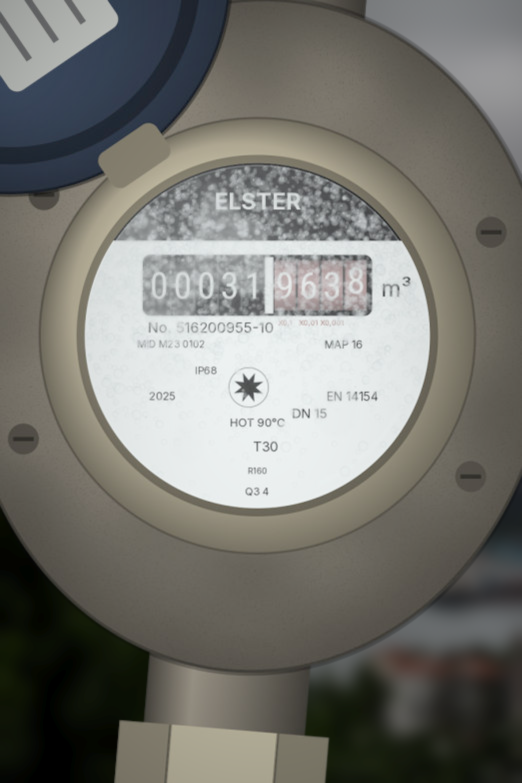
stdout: value=31.9638 unit=m³
